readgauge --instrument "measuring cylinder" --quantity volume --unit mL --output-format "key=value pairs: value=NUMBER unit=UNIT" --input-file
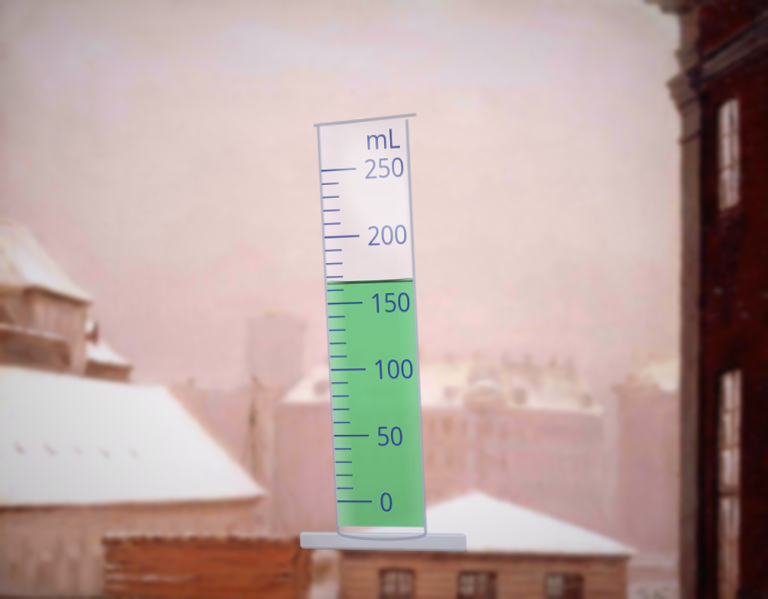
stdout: value=165 unit=mL
